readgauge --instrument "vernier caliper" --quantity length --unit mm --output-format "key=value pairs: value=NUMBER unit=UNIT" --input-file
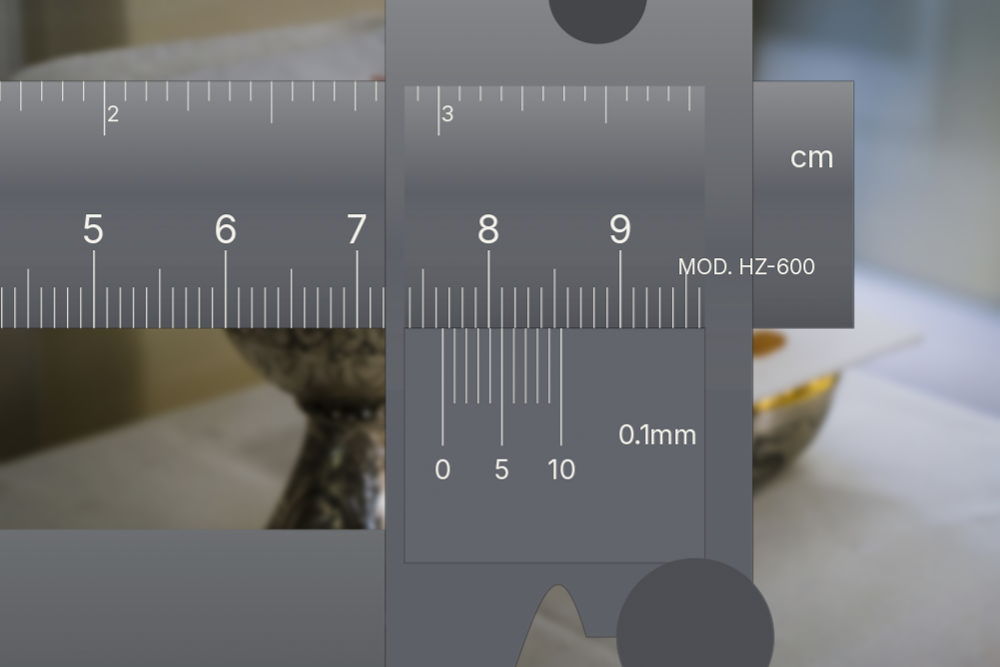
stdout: value=76.5 unit=mm
